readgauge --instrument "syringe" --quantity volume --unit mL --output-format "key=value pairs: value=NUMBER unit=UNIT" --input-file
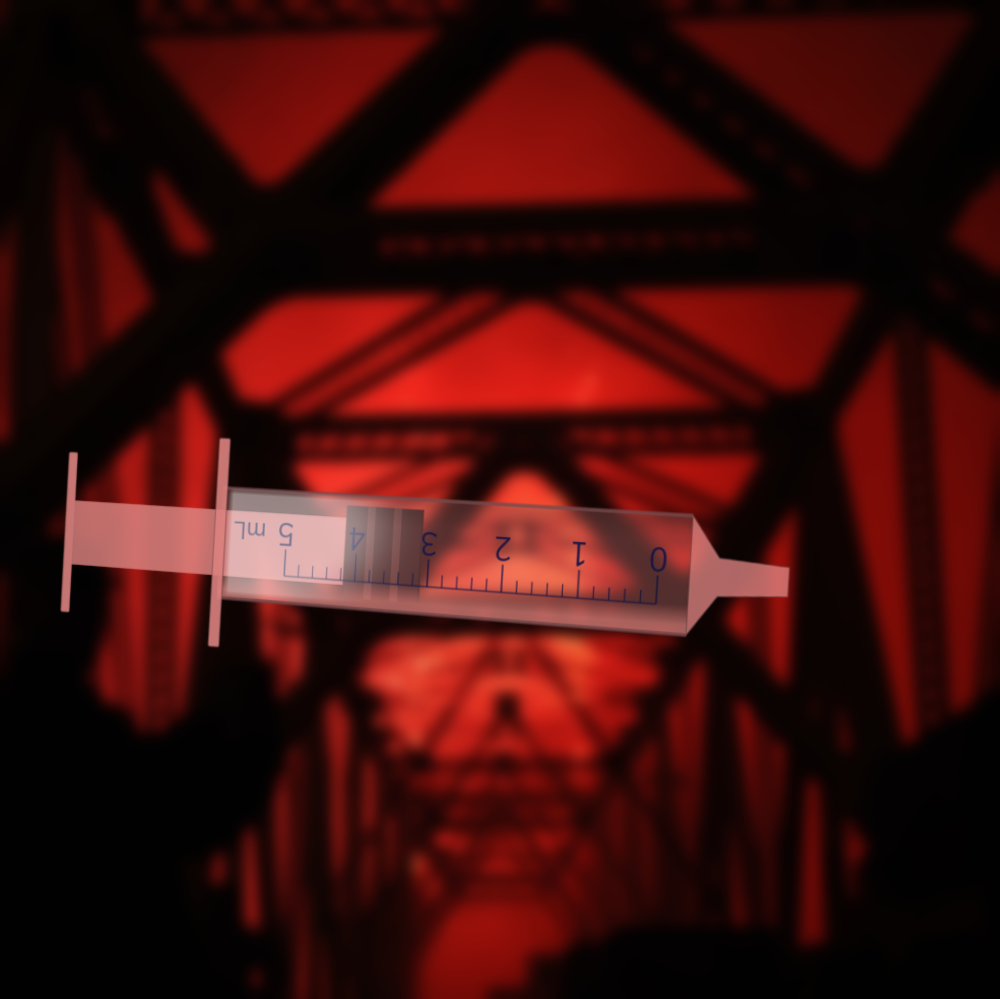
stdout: value=3.1 unit=mL
